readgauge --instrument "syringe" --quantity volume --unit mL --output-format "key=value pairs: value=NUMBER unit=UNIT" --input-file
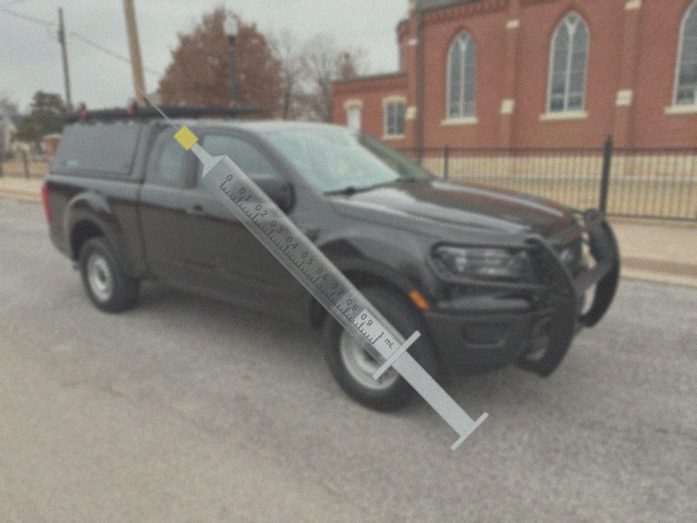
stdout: value=0.74 unit=mL
